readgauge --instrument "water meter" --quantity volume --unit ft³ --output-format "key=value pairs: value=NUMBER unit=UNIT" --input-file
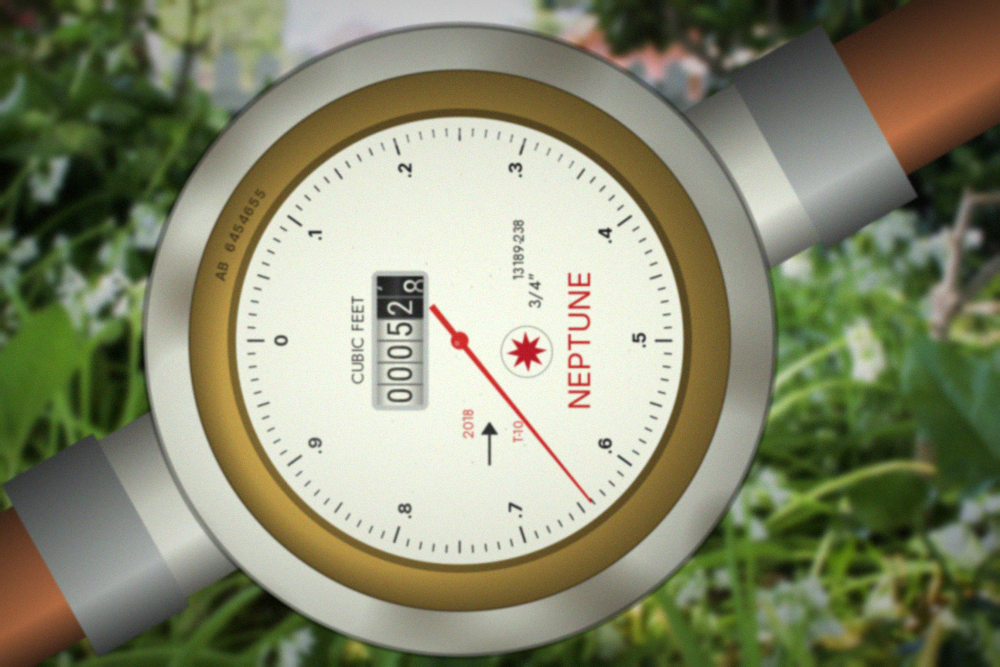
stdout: value=527.64 unit=ft³
